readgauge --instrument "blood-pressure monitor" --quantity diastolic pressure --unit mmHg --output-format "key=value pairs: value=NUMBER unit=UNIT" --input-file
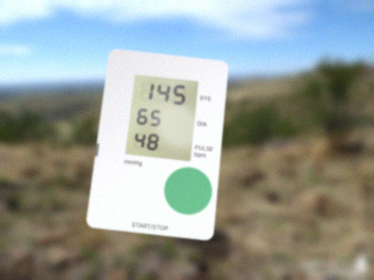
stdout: value=65 unit=mmHg
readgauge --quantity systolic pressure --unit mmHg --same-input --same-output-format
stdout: value=145 unit=mmHg
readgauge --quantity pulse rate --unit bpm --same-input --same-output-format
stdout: value=48 unit=bpm
